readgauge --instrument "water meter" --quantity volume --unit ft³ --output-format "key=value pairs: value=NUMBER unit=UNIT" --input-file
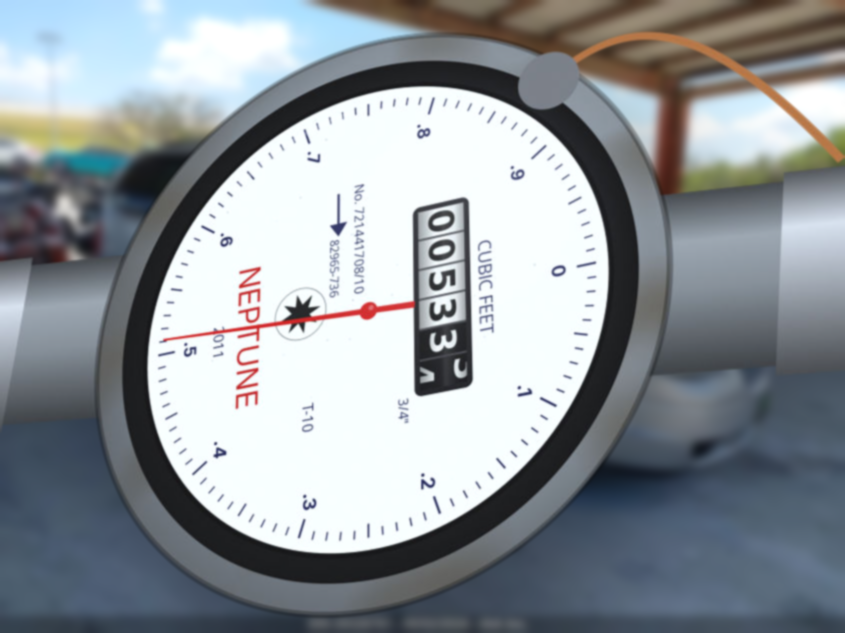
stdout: value=5333.51 unit=ft³
